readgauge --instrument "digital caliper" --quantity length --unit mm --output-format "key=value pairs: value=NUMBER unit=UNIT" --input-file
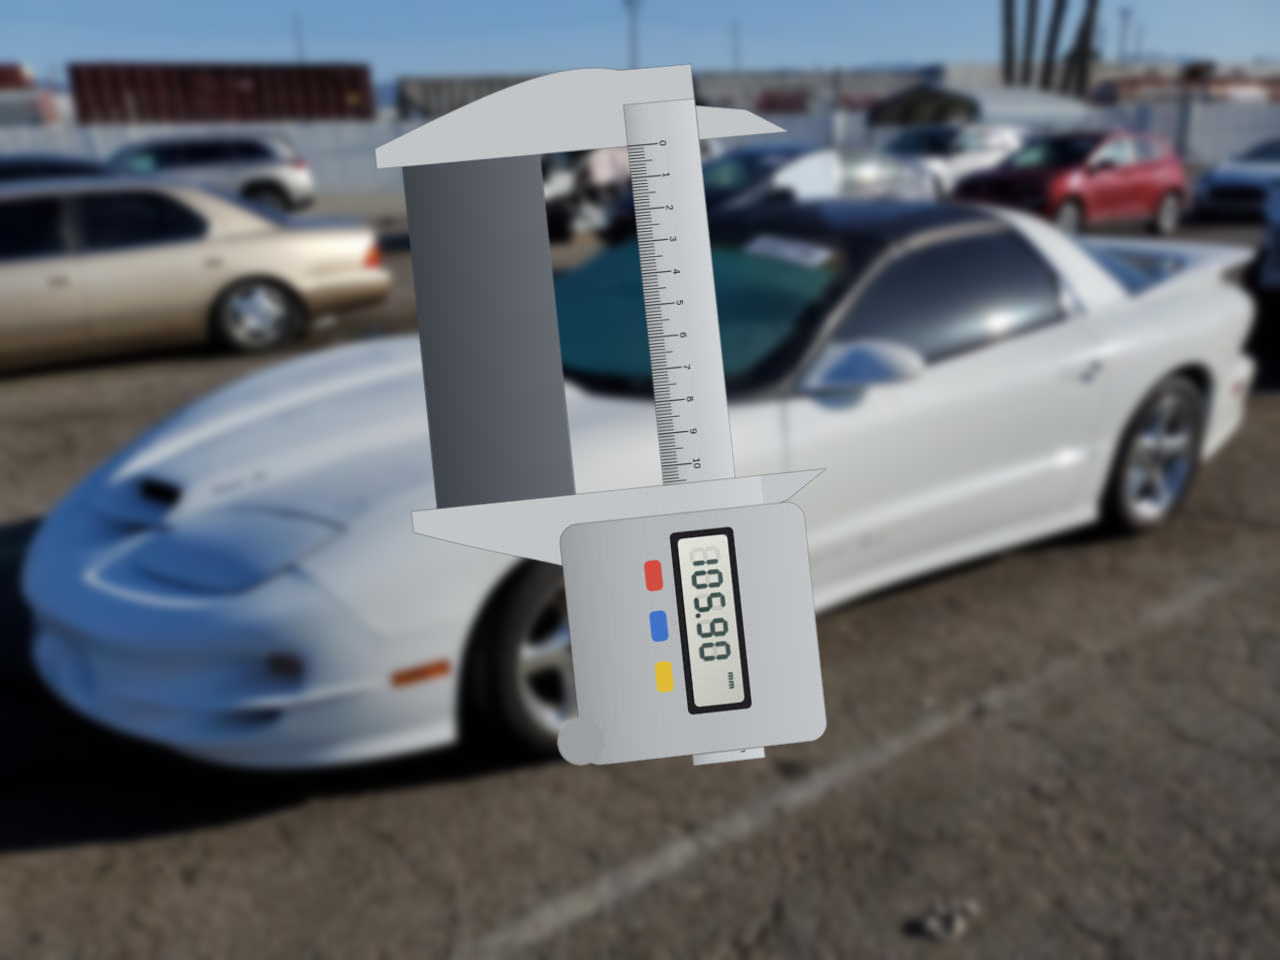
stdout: value=105.90 unit=mm
